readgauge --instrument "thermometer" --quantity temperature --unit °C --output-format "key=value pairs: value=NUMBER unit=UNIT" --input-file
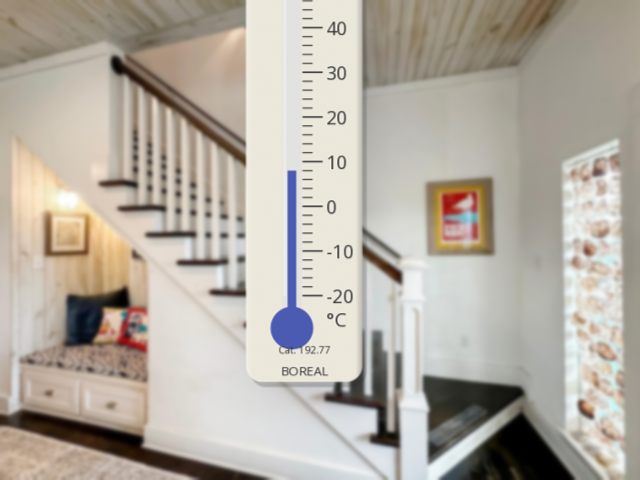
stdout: value=8 unit=°C
